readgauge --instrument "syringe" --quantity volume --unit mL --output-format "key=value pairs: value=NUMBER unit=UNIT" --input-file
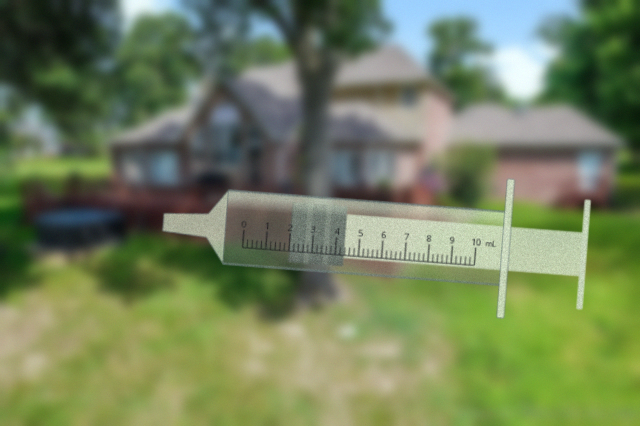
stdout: value=2 unit=mL
